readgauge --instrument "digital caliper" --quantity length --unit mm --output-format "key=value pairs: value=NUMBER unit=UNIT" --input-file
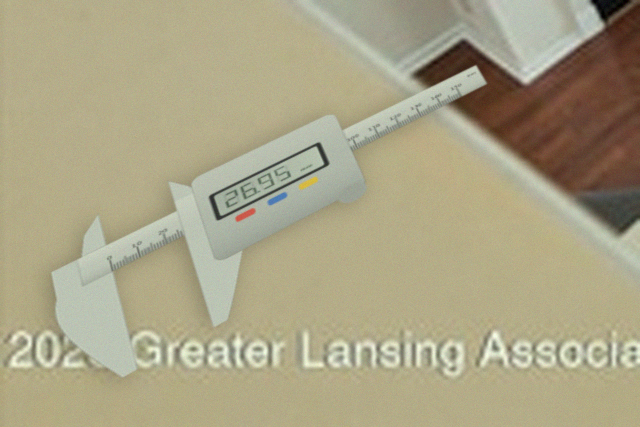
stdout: value=26.95 unit=mm
